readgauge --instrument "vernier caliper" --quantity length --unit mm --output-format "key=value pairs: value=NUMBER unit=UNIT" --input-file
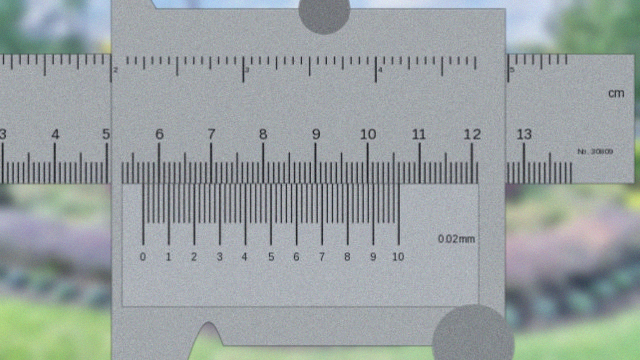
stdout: value=57.0 unit=mm
